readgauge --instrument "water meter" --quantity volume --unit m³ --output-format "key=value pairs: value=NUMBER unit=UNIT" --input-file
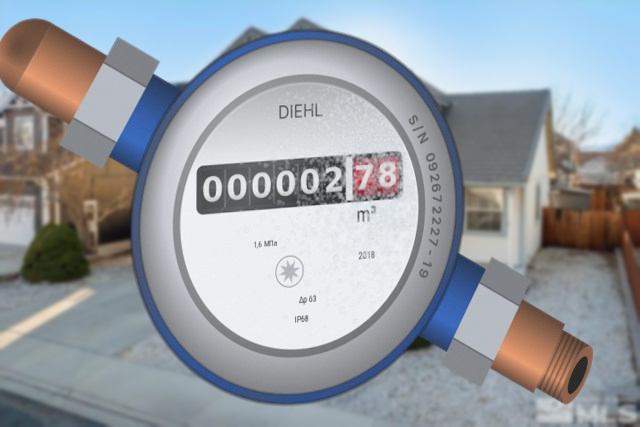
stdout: value=2.78 unit=m³
